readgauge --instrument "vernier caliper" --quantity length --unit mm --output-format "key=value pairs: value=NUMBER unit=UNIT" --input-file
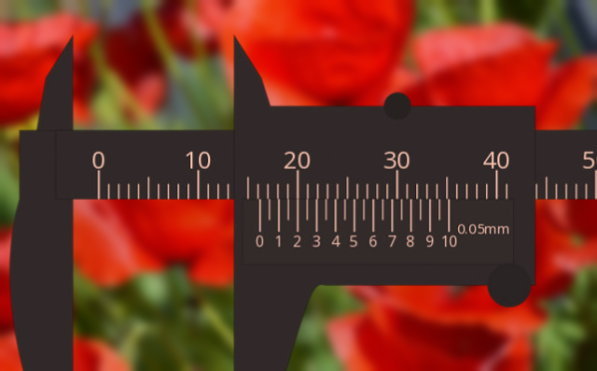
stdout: value=16.2 unit=mm
